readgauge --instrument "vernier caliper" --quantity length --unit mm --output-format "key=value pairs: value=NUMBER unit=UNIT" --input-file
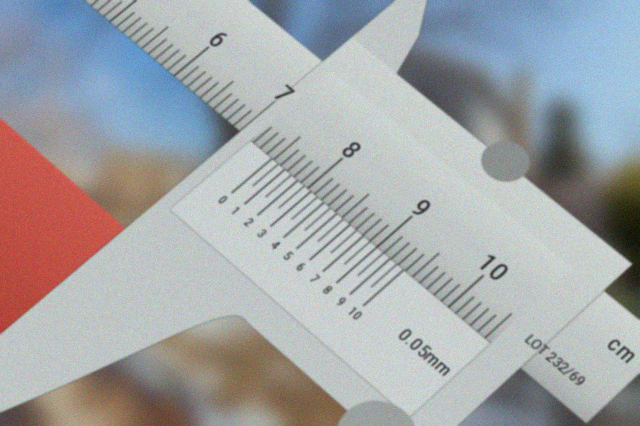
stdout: value=74.8 unit=mm
